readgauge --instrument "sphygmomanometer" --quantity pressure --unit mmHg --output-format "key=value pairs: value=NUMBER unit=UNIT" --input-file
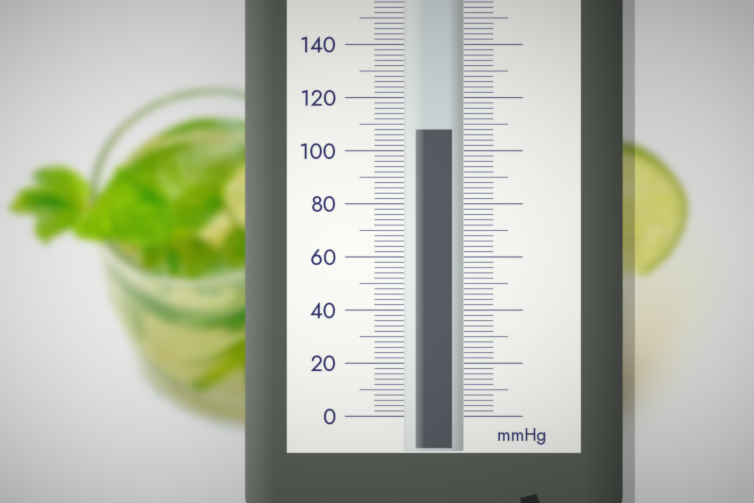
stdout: value=108 unit=mmHg
